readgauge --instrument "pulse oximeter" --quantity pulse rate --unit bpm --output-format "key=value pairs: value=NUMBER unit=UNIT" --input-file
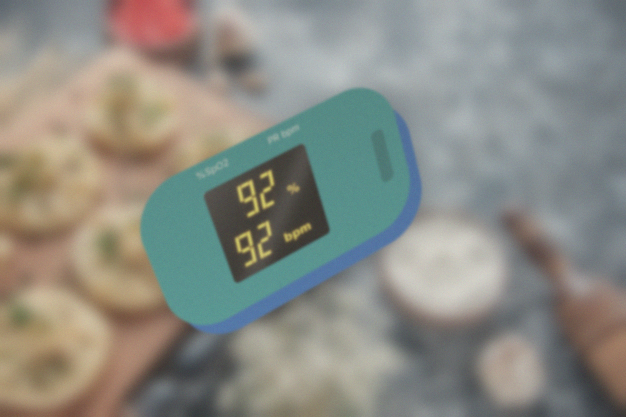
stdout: value=92 unit=bpm
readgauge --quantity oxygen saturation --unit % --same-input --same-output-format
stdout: value=92 unit=%
